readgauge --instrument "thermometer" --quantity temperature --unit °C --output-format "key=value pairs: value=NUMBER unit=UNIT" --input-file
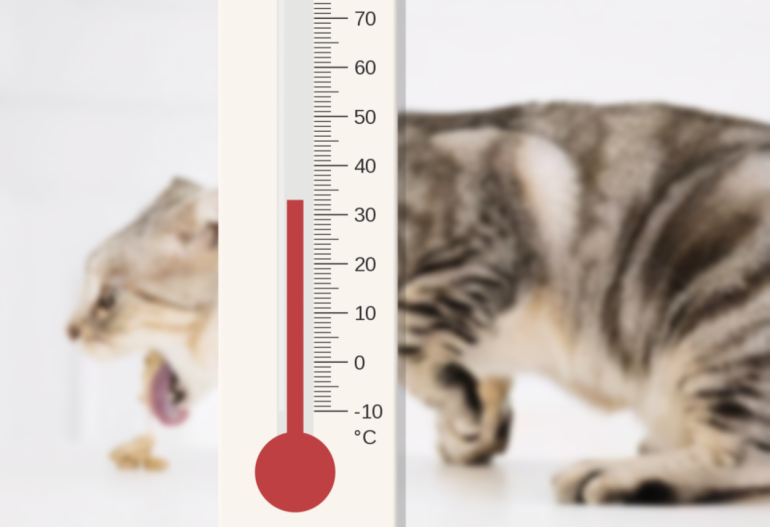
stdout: value=33 unit=°C
